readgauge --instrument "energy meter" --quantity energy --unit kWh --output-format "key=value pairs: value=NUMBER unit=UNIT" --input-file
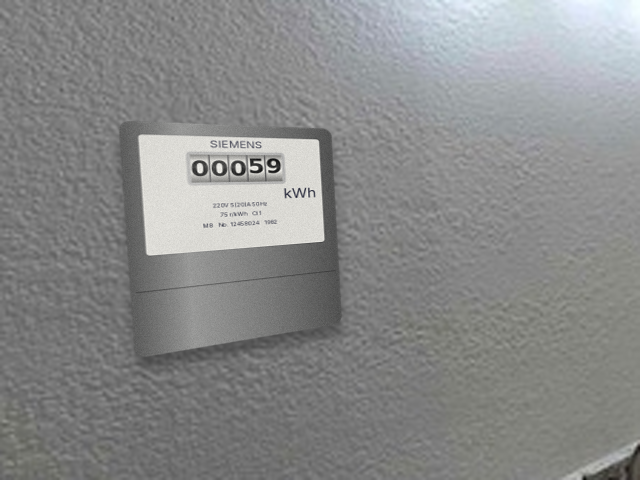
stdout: value=59 unit=kWh
